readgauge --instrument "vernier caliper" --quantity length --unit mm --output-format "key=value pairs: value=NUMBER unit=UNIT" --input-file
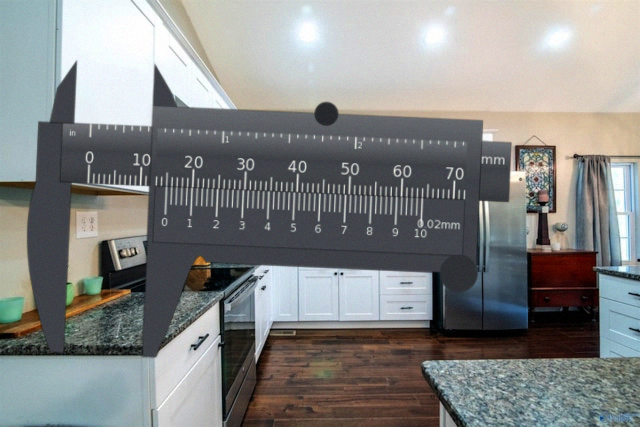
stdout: value=15.0 unit=mm
